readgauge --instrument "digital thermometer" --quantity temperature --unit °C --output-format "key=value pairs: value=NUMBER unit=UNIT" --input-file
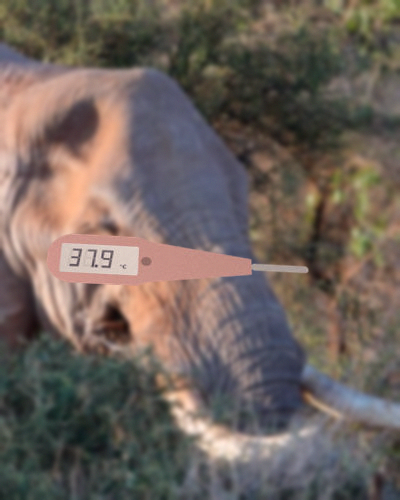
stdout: value=37.9 unit=°C
